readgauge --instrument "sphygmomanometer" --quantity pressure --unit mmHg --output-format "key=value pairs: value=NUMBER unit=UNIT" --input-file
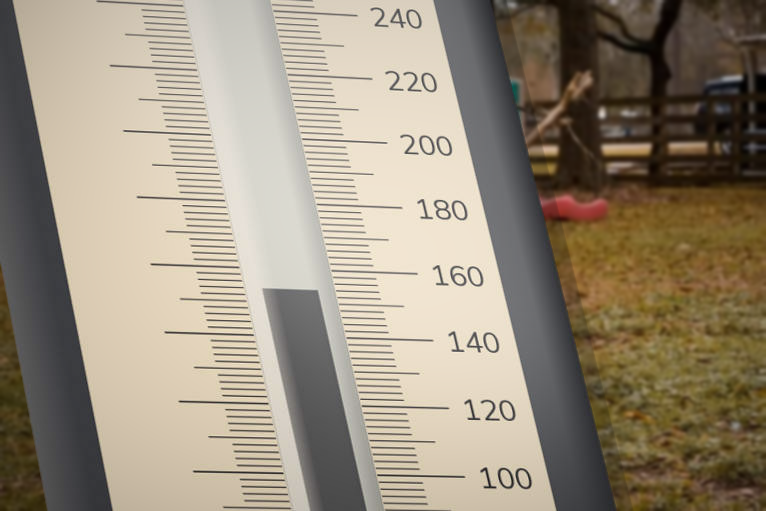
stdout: value=154 unit=mmHg
